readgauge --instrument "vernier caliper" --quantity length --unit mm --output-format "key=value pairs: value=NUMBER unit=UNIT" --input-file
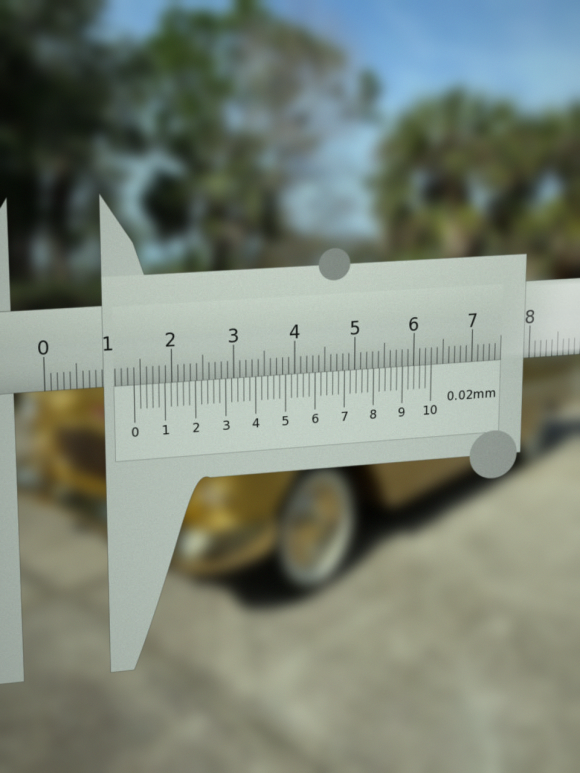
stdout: value=14.0 unit=mm
